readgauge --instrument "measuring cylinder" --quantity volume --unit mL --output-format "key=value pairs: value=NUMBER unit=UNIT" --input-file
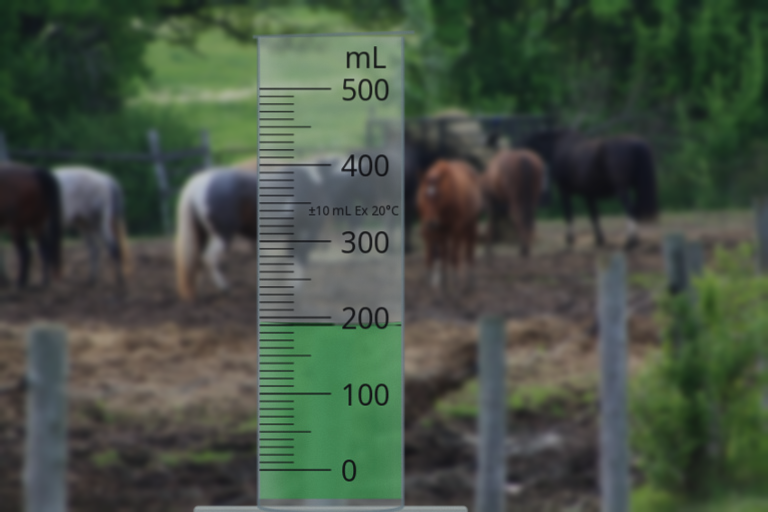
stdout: value=190 unit=mL
